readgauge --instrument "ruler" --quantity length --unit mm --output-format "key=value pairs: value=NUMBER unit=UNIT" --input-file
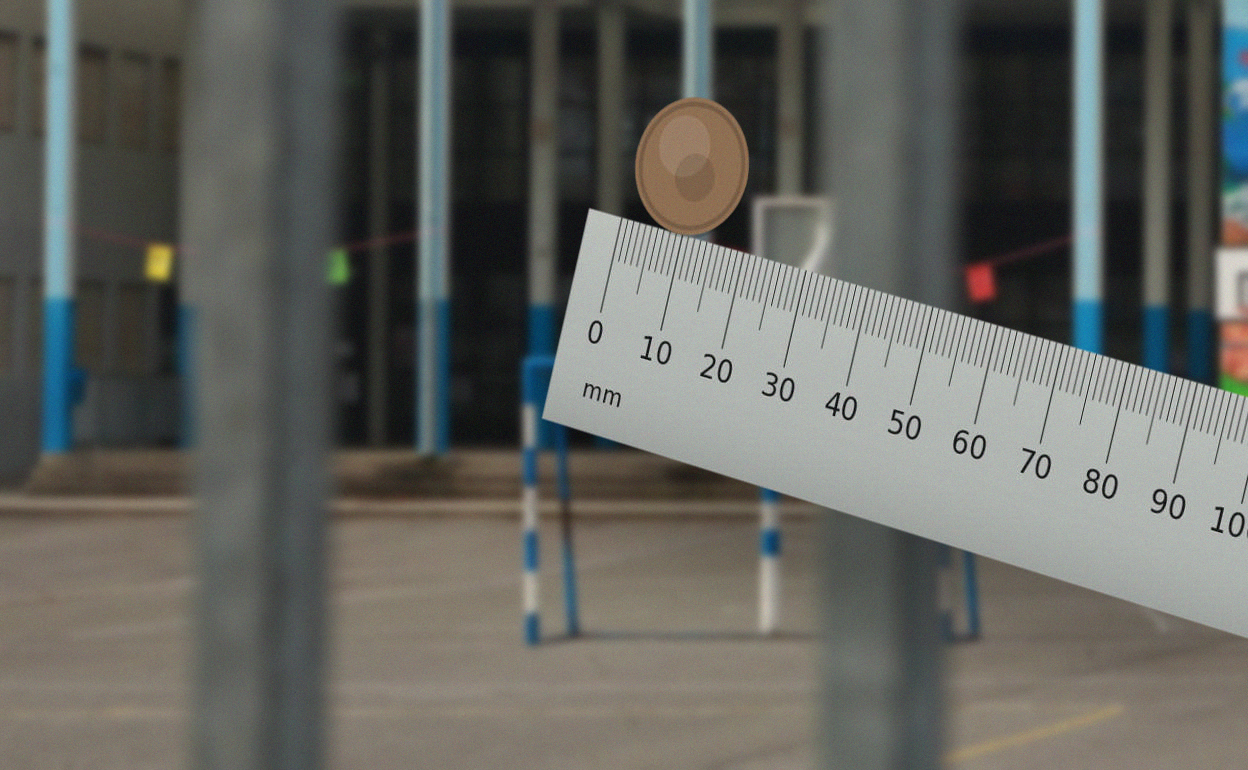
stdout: value=18 unit=mm
